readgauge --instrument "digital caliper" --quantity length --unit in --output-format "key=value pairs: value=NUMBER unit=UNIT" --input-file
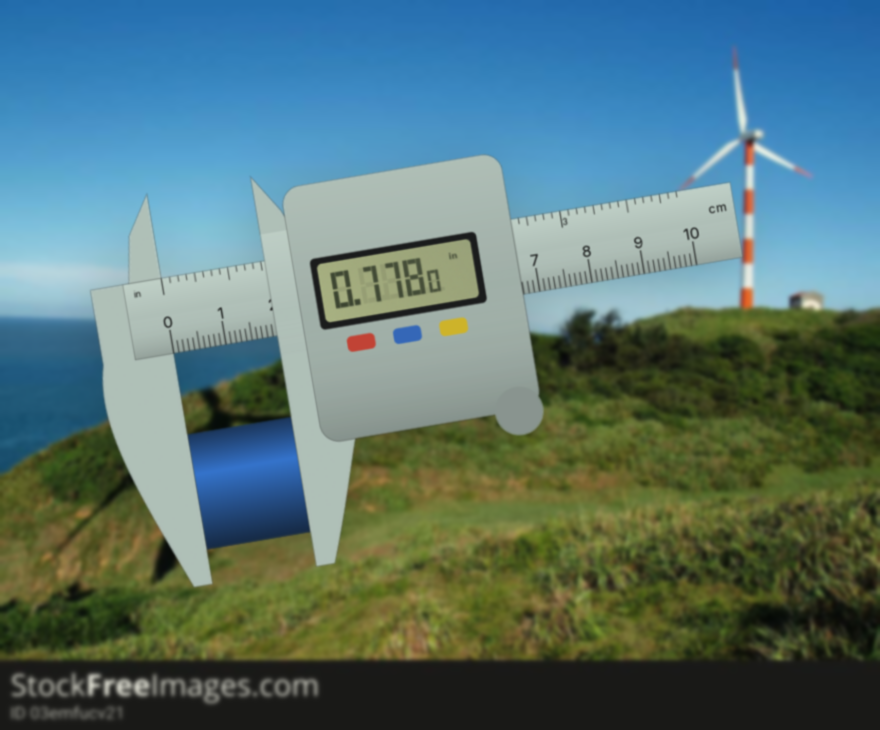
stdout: value=0.7780 unit=in
